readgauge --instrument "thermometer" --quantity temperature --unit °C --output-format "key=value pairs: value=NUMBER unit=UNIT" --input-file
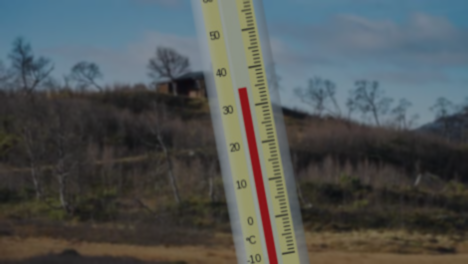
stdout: value=35 unit=°C
